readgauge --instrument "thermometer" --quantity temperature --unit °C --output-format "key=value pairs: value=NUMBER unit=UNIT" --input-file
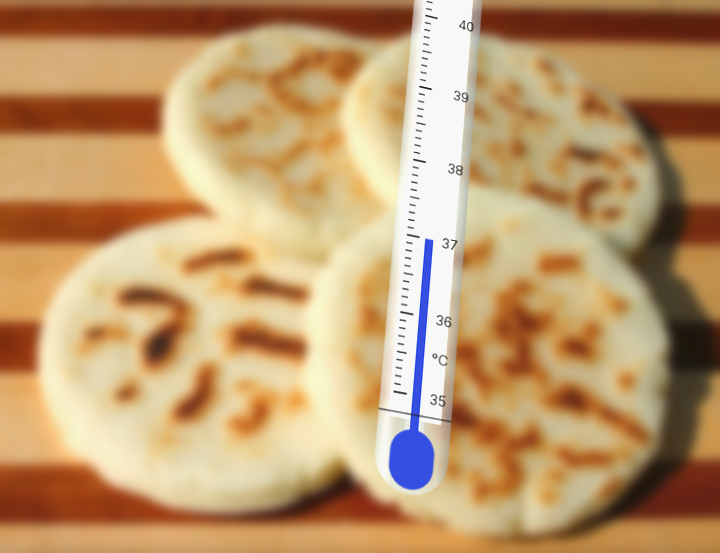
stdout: value=37 unit=°C
